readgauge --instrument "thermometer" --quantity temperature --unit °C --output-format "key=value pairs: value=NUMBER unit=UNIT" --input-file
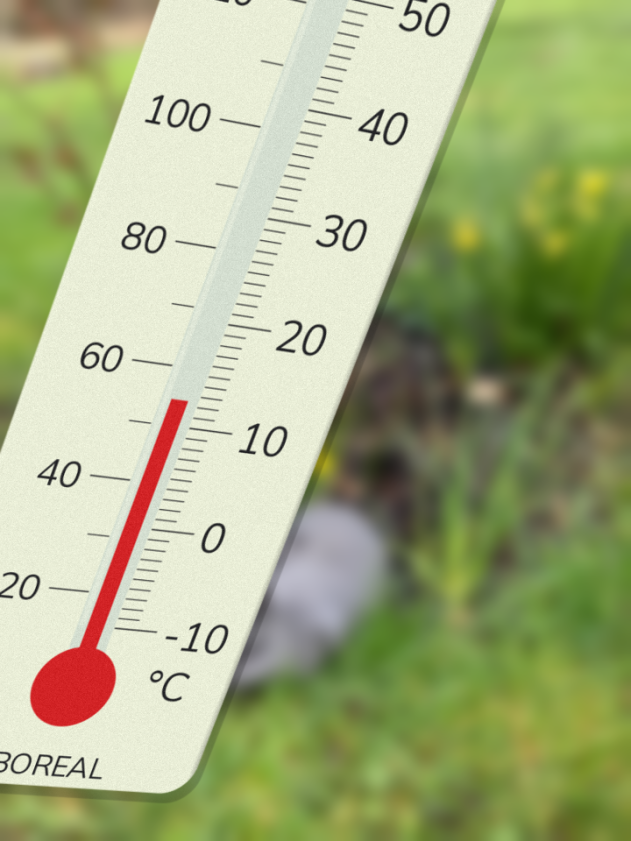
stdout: value=12.5 unit=°C
